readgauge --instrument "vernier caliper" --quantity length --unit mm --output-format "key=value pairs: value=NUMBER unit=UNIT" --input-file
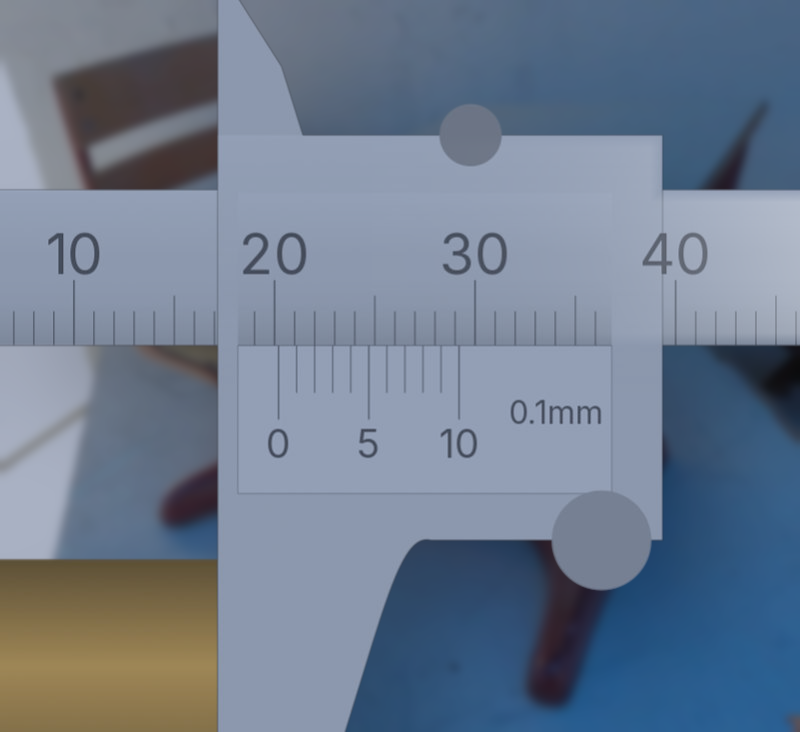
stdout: value=20.2 unit=mm
